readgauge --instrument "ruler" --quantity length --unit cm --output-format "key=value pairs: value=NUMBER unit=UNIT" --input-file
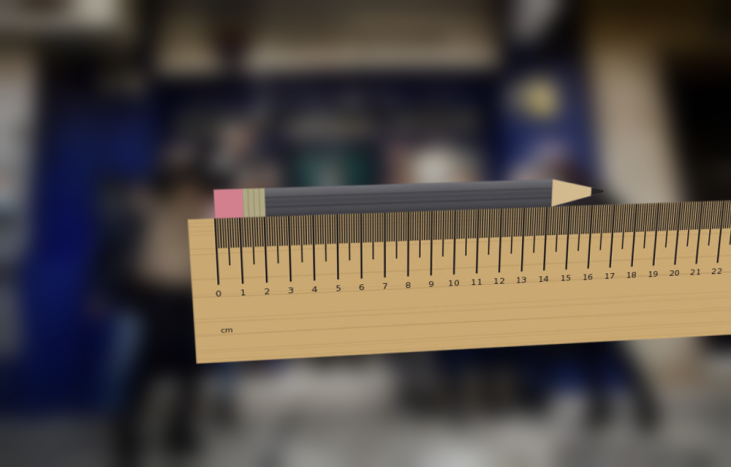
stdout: value=16.5 unit=cm
